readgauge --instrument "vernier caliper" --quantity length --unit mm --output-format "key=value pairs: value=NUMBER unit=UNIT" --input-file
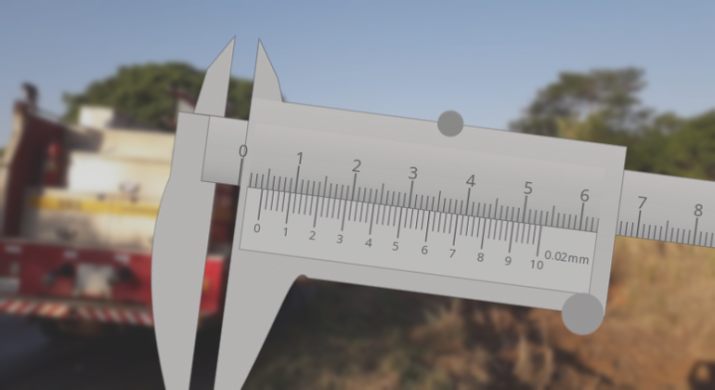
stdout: value=4.2 unit=mm
